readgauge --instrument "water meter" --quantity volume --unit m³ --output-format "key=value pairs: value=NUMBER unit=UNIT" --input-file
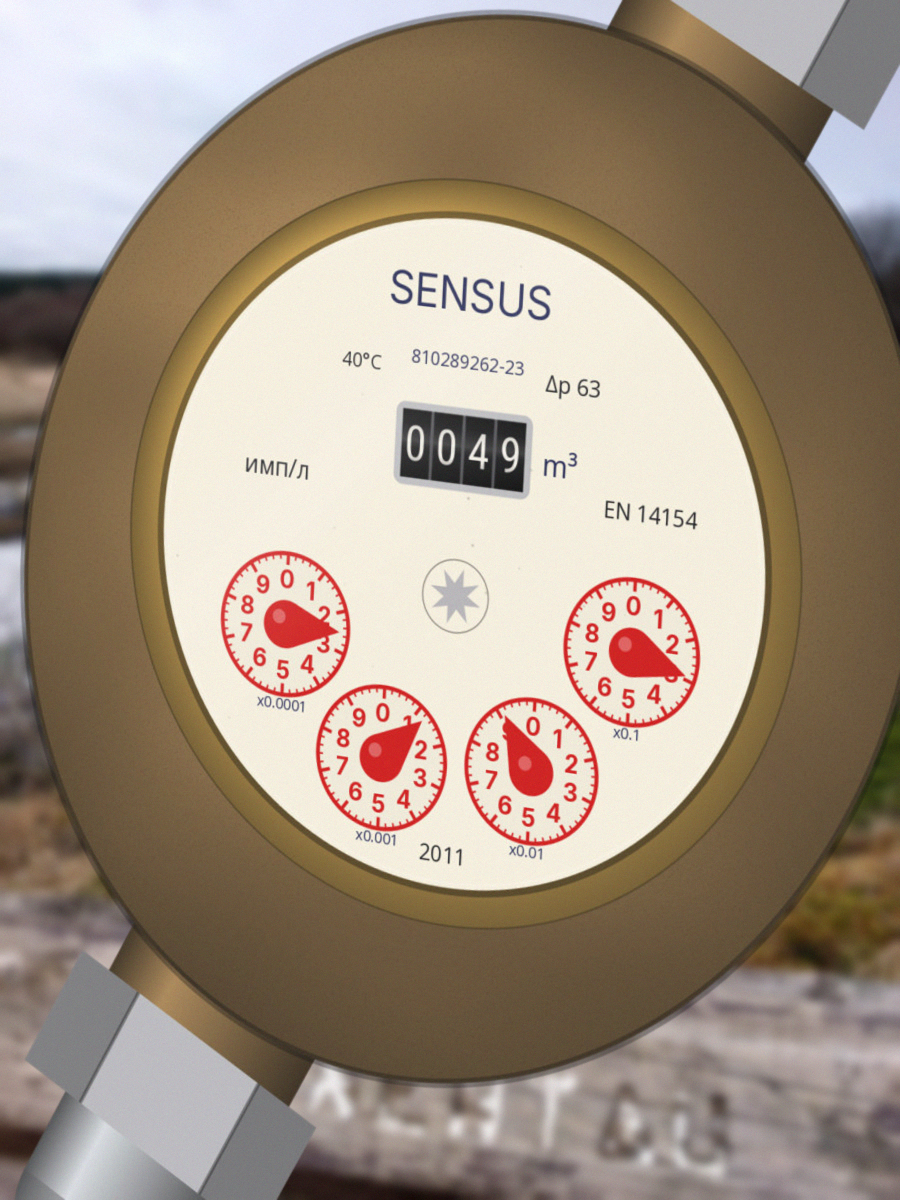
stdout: value=49.2912 unit=m³
